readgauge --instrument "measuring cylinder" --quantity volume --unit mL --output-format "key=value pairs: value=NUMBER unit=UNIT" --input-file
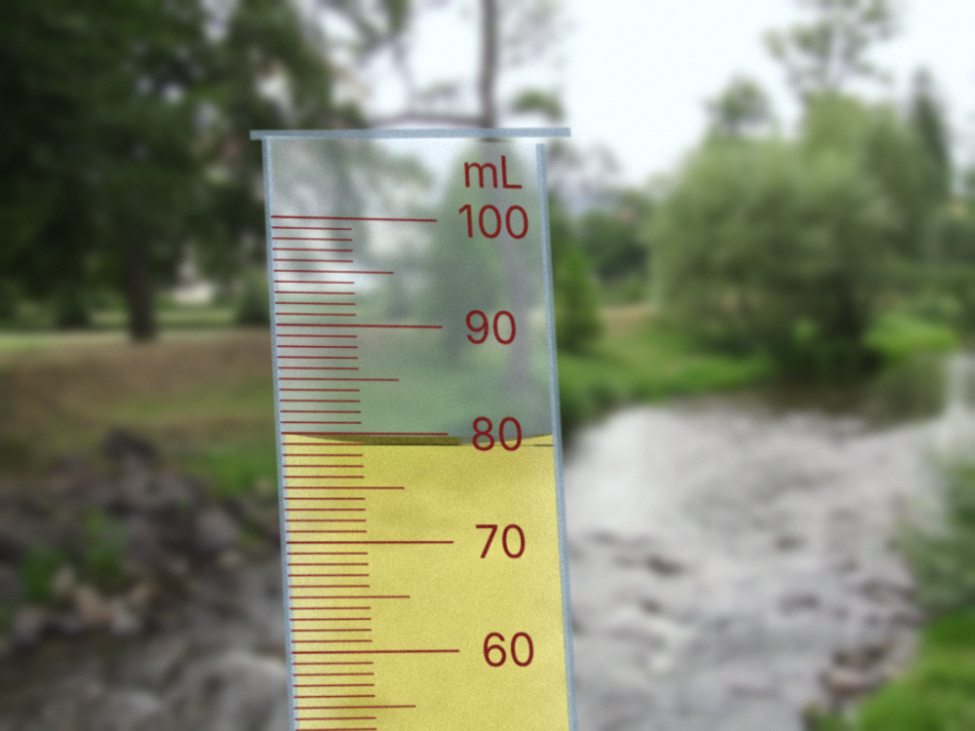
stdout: value=79 unit=mL
